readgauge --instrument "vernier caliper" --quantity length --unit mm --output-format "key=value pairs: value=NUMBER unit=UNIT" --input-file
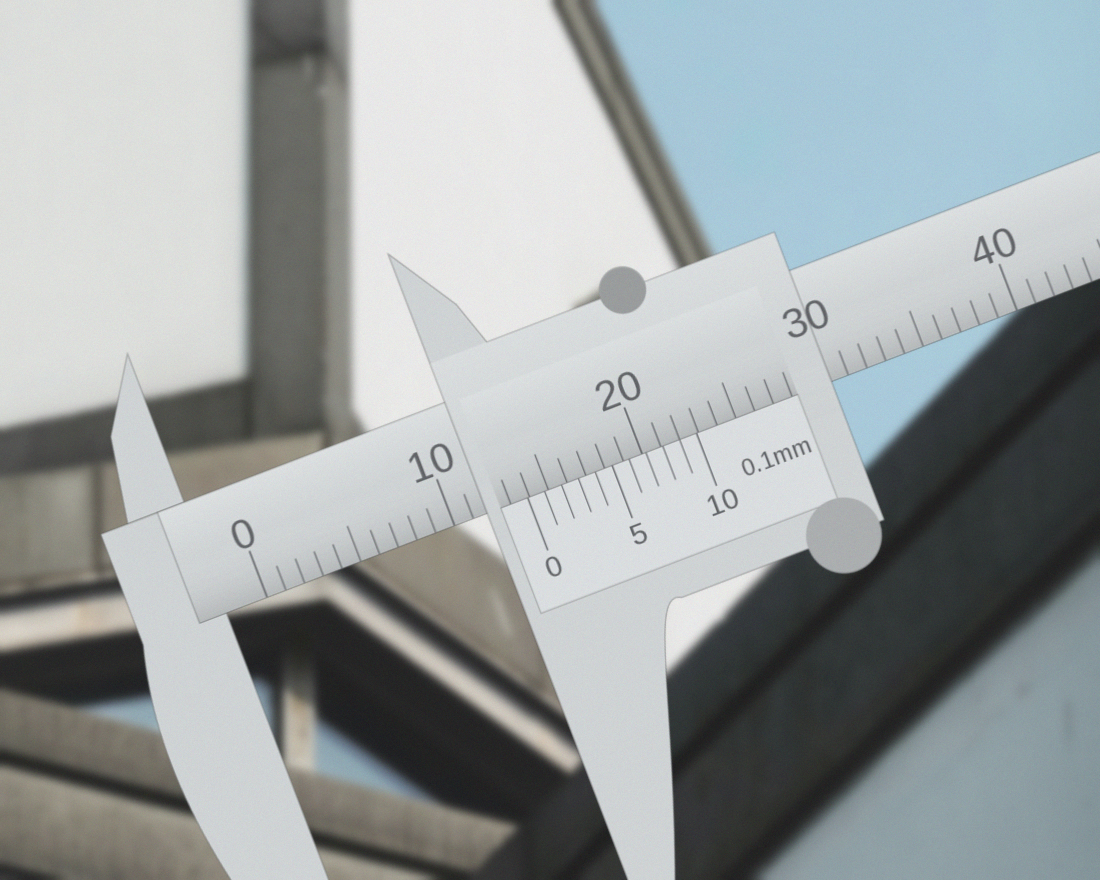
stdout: value=13.9 unit=mm
